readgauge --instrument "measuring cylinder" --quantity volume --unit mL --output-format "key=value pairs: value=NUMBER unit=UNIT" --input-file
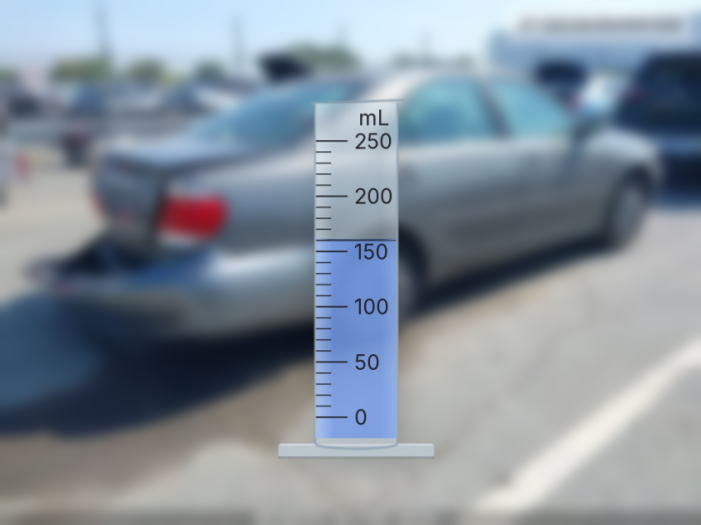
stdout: value=160 unit=mL
